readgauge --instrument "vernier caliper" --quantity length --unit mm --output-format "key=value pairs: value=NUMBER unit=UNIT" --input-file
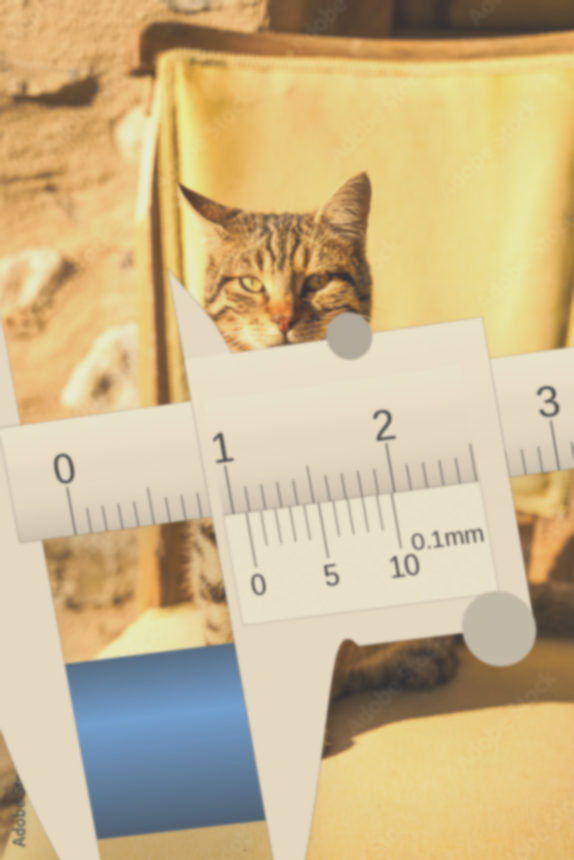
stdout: value=10.8 unit=mm
